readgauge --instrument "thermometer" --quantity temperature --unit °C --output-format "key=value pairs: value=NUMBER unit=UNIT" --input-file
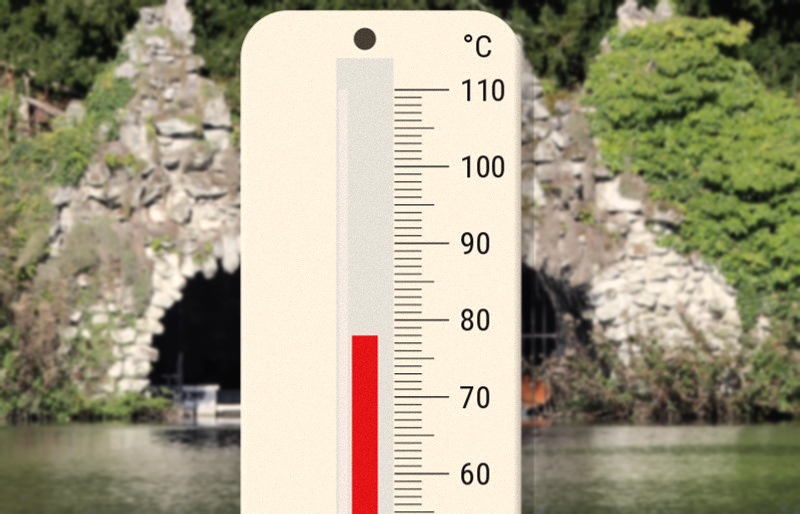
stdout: value=78 unit=°C
